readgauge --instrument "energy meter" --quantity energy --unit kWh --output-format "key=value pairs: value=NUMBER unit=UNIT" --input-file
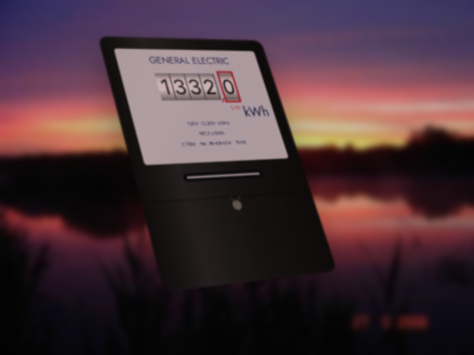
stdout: value=1332.0 unit=kWh
